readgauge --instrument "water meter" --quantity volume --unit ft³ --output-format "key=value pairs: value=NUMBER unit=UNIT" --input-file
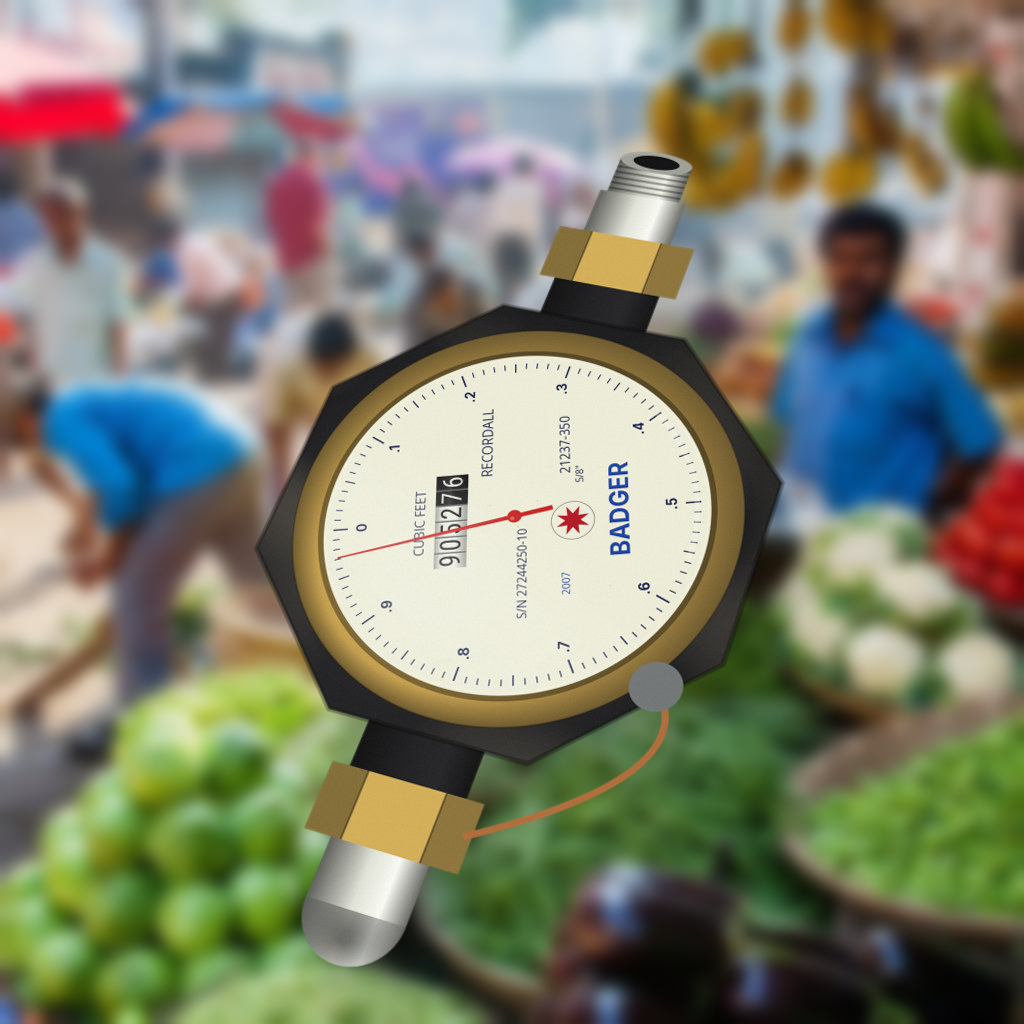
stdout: value=905275.97 unit=ft³
